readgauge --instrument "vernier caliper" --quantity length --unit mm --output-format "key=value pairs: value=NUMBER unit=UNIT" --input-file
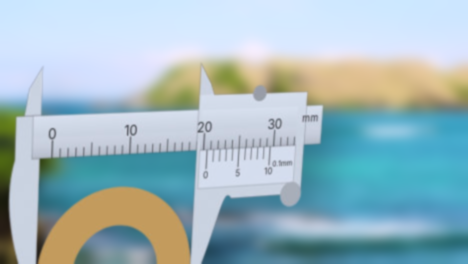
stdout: value=20.5 unit=mm
